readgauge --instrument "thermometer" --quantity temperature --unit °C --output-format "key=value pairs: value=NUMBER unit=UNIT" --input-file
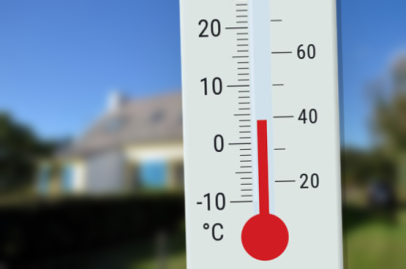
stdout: value=4 unit=°C
